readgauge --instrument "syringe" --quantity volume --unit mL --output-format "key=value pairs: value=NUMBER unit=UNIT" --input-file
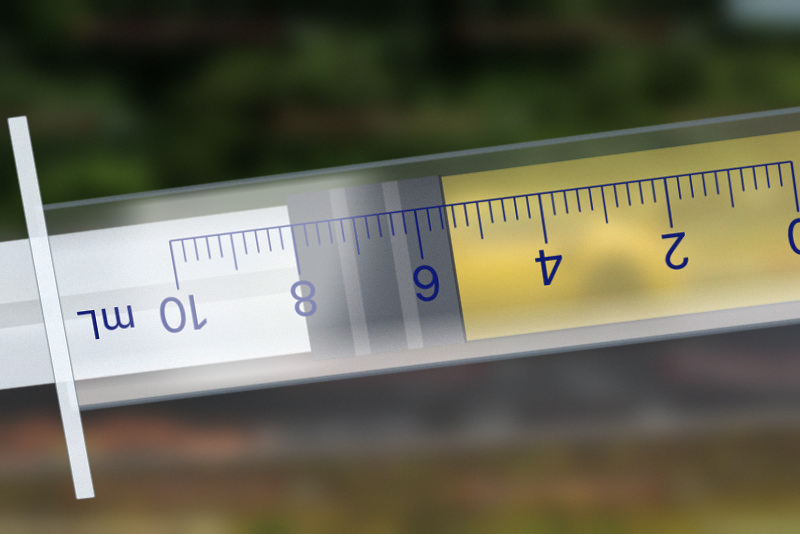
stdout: value=5.5 unit=mL
